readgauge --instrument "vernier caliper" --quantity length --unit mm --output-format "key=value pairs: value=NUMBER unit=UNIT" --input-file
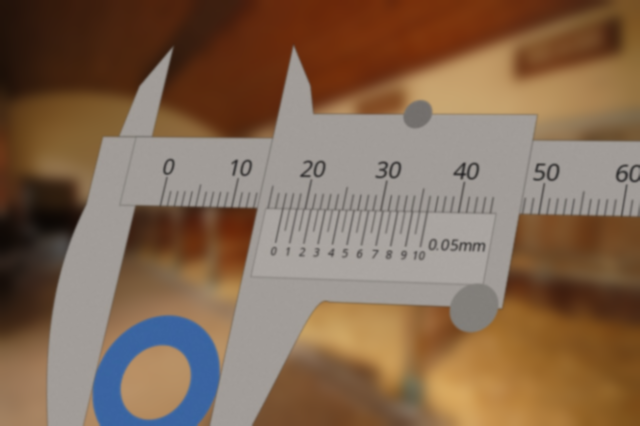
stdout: value=17.0 unit=mm
